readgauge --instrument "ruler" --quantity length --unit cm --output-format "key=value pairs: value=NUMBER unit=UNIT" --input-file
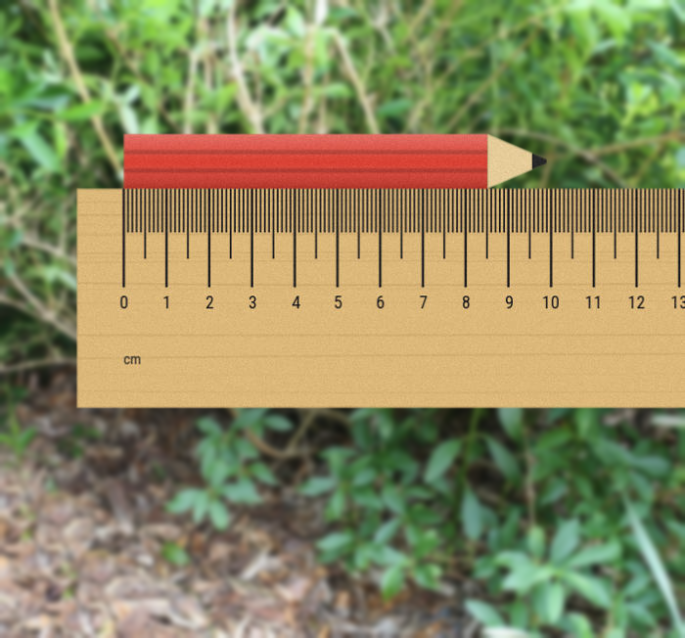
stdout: value=9.9 unit=cm
